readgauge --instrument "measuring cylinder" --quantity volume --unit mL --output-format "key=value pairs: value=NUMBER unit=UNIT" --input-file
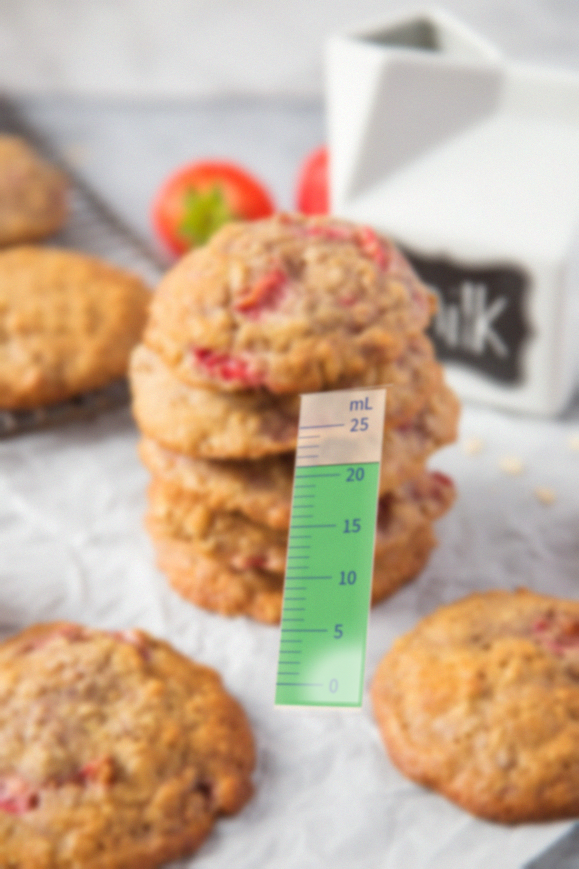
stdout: value=21 unit=mL
